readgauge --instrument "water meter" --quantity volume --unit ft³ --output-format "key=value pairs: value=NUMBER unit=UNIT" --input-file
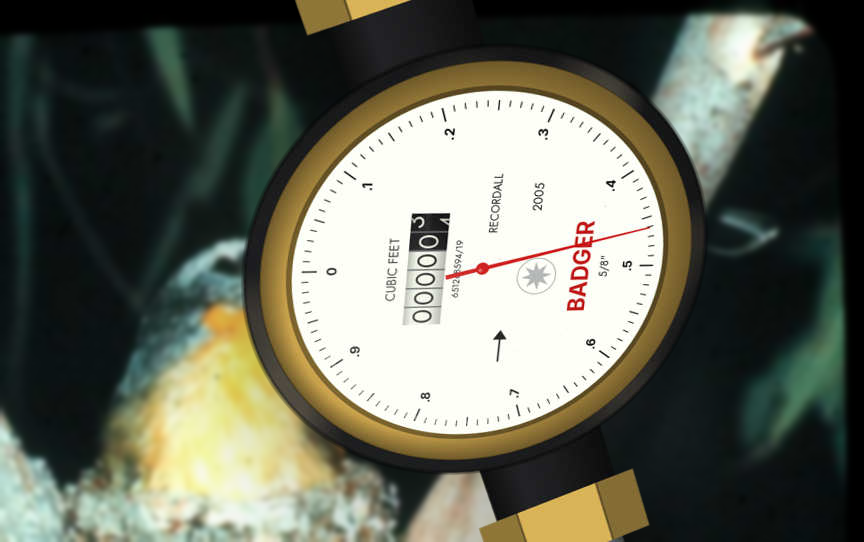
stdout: value=3.46 unit=ft³
